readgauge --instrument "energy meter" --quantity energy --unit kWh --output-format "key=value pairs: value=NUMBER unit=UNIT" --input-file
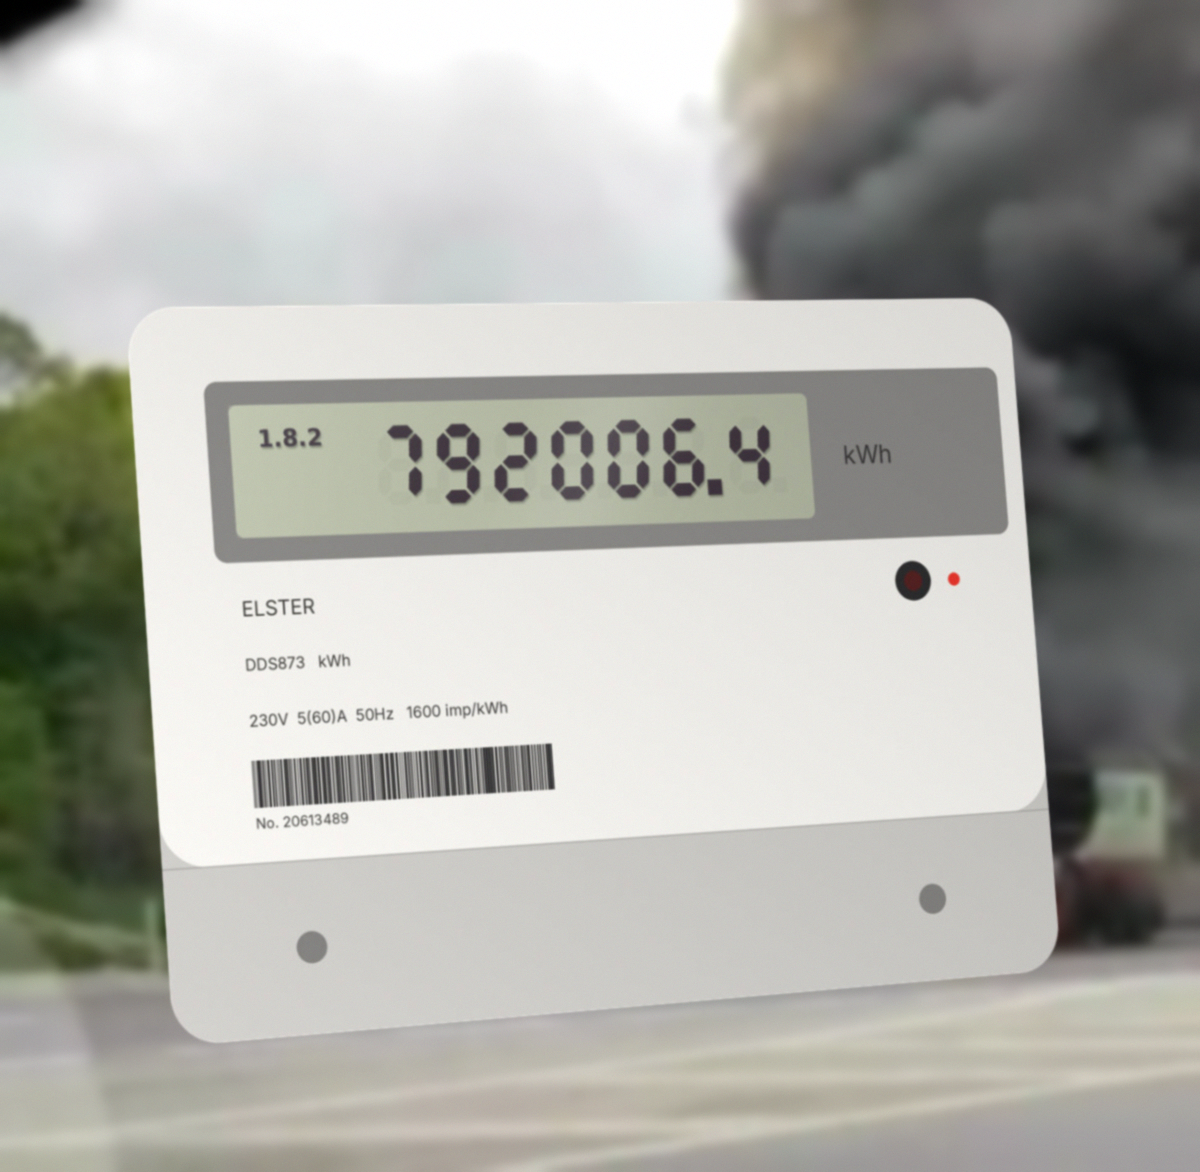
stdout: value=792006.4 unit=kWh
